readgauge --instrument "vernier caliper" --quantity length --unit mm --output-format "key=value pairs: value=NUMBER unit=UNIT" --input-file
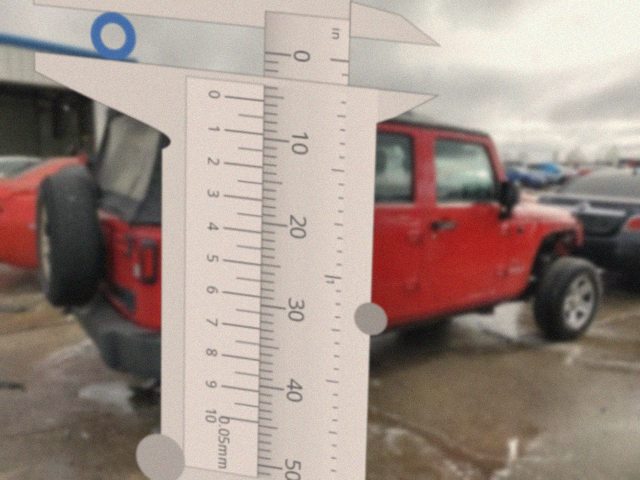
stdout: value=5.6 unit=mm
